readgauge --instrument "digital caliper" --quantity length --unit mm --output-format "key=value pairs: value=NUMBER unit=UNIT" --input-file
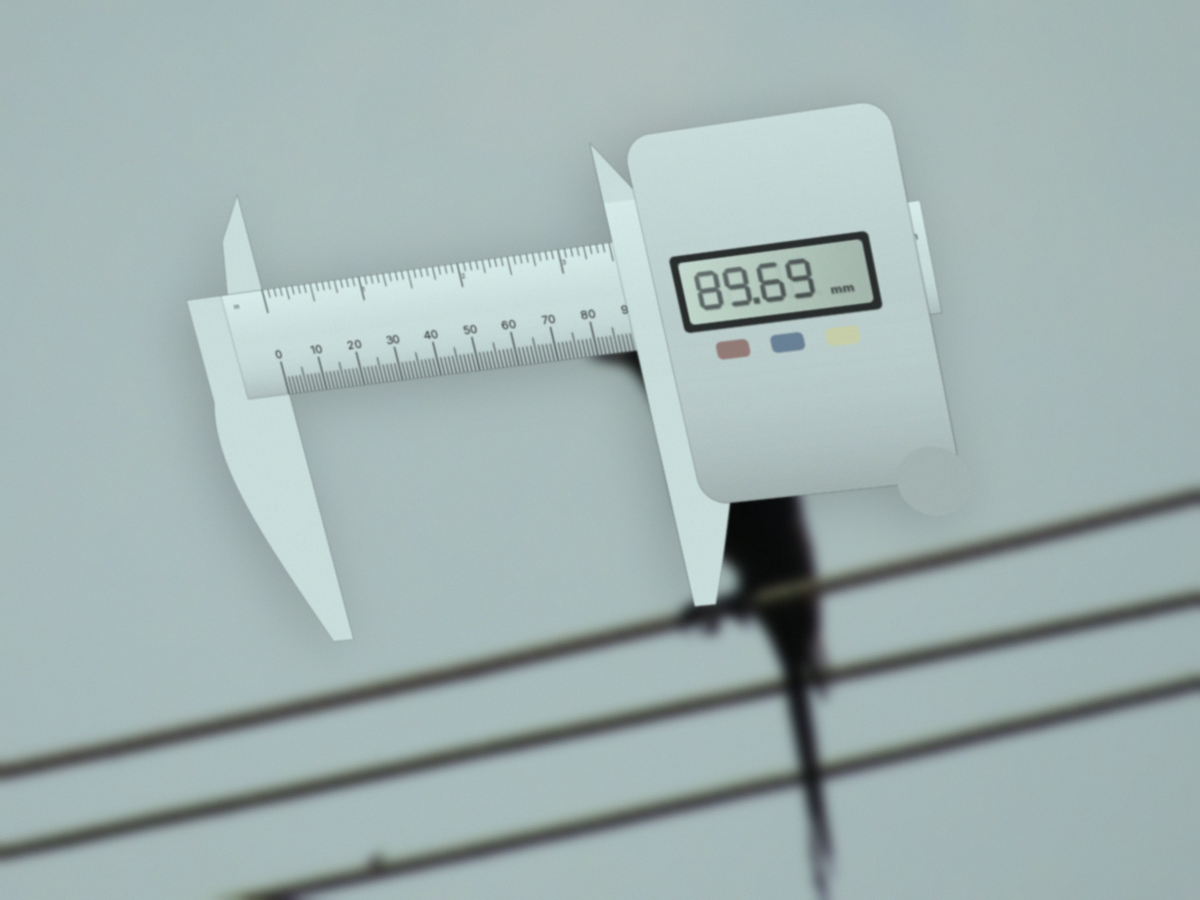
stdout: value=89.69 unit=mm
